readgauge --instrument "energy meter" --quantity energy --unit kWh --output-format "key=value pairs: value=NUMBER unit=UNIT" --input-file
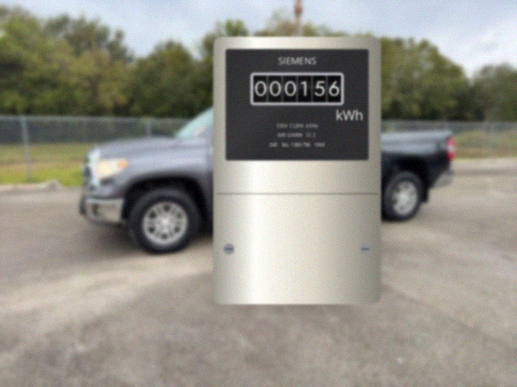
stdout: value=156 unit=kWh
